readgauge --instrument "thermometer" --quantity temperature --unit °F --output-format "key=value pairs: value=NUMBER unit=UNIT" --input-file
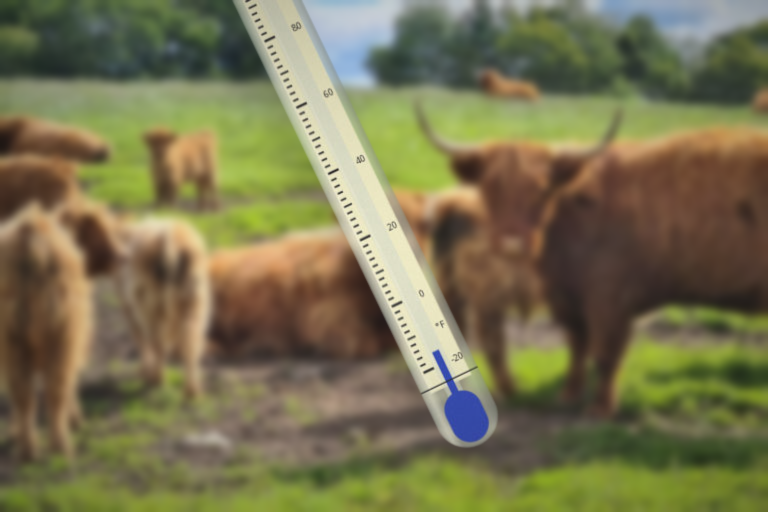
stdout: value=-16 unit=°F
